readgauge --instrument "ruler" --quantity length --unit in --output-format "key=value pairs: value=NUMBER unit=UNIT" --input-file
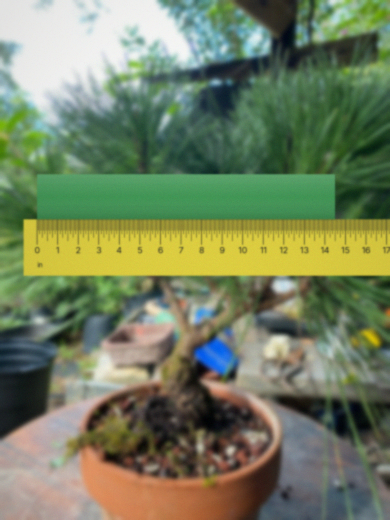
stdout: value=14.5 unit=in
